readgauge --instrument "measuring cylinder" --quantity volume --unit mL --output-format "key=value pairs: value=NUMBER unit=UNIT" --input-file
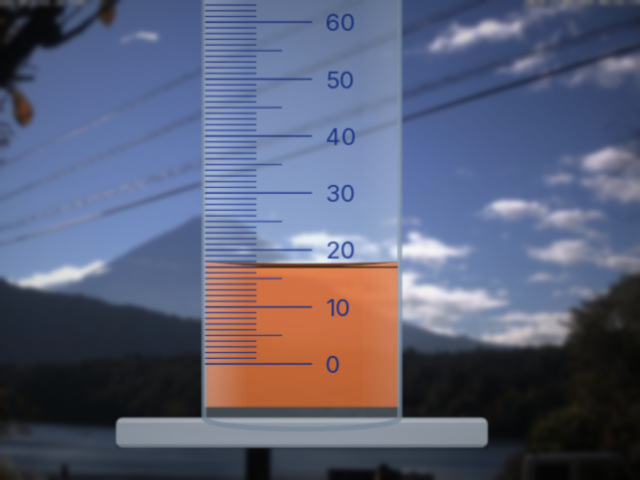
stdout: value=17 unit=mL
